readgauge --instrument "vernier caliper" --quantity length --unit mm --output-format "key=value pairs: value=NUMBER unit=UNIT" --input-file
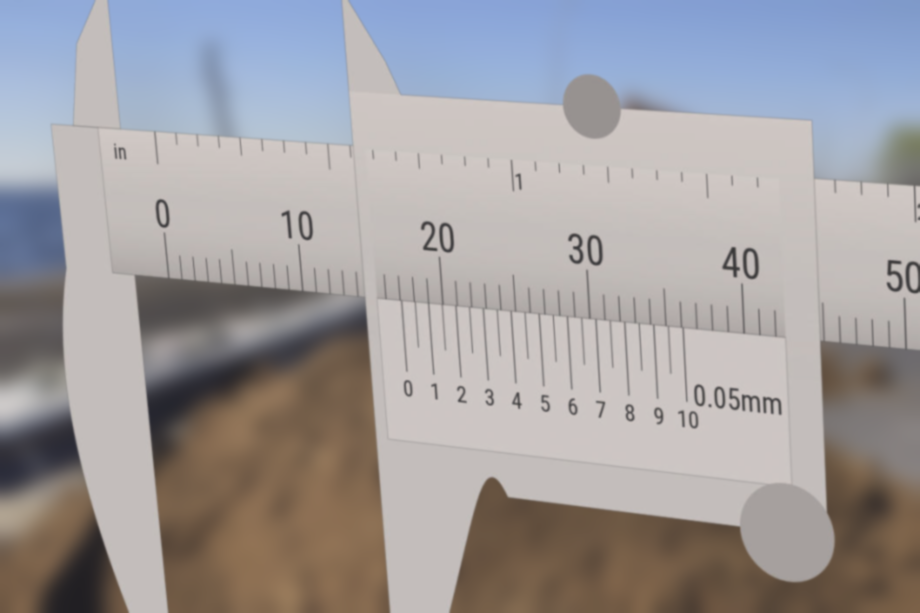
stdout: value=17.1 unit=mm
